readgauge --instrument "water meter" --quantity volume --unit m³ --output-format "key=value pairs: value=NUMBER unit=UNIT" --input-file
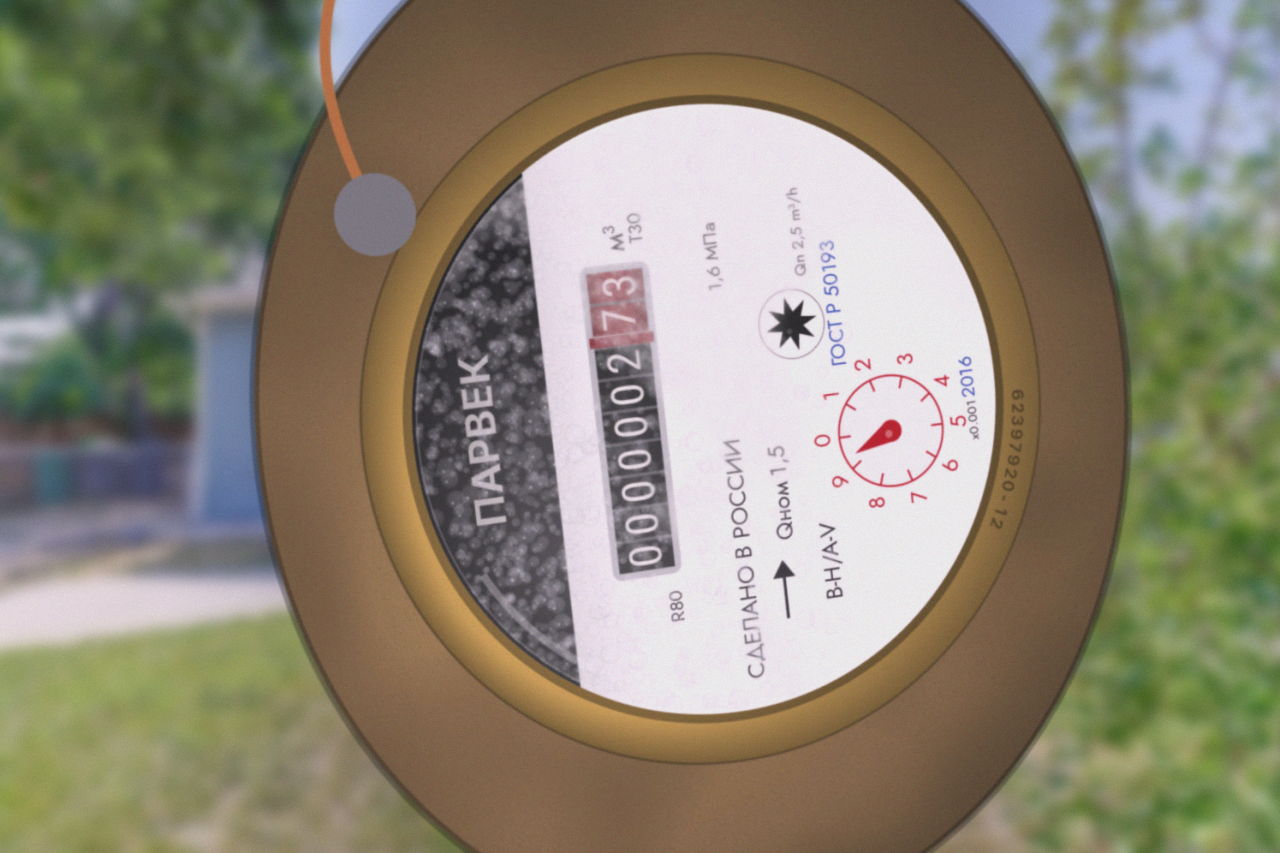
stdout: value=2.729 unit=m³
